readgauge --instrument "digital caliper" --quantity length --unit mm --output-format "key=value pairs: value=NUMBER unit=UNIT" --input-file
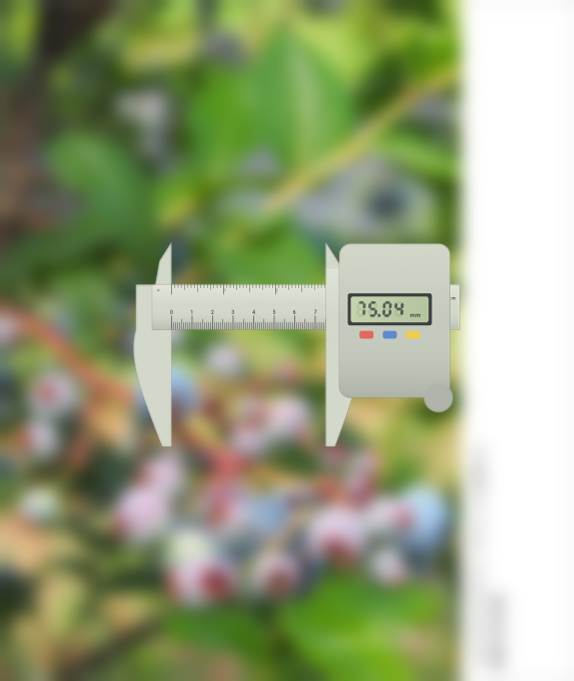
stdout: value=75.04 unit=mm
